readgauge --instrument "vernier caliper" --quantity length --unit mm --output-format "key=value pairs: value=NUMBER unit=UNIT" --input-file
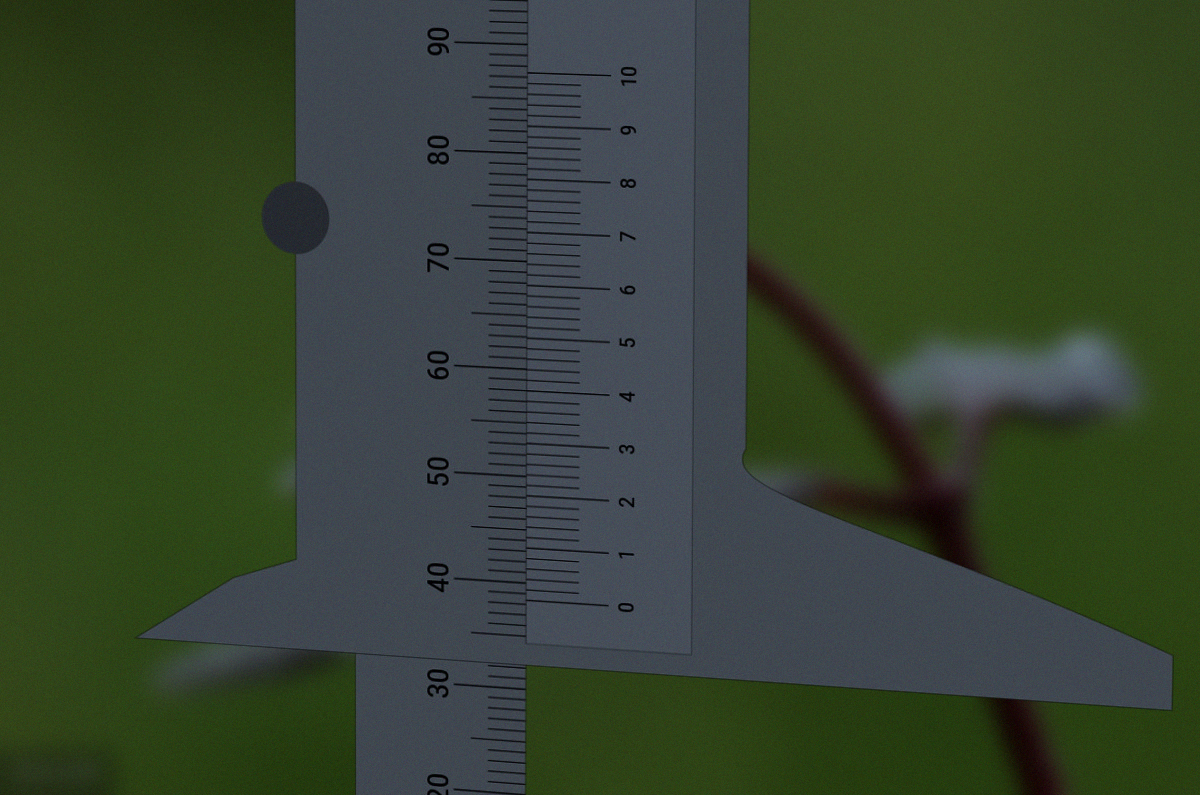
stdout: value=38.4 unit=mm
